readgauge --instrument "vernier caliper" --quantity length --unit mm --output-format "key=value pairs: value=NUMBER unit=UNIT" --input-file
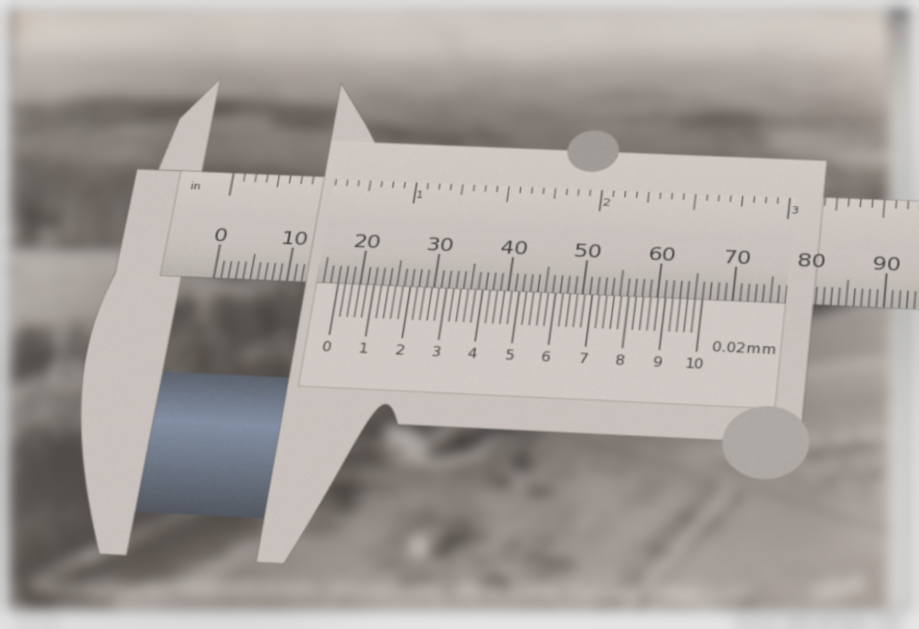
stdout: value=17.0 unit=mm
